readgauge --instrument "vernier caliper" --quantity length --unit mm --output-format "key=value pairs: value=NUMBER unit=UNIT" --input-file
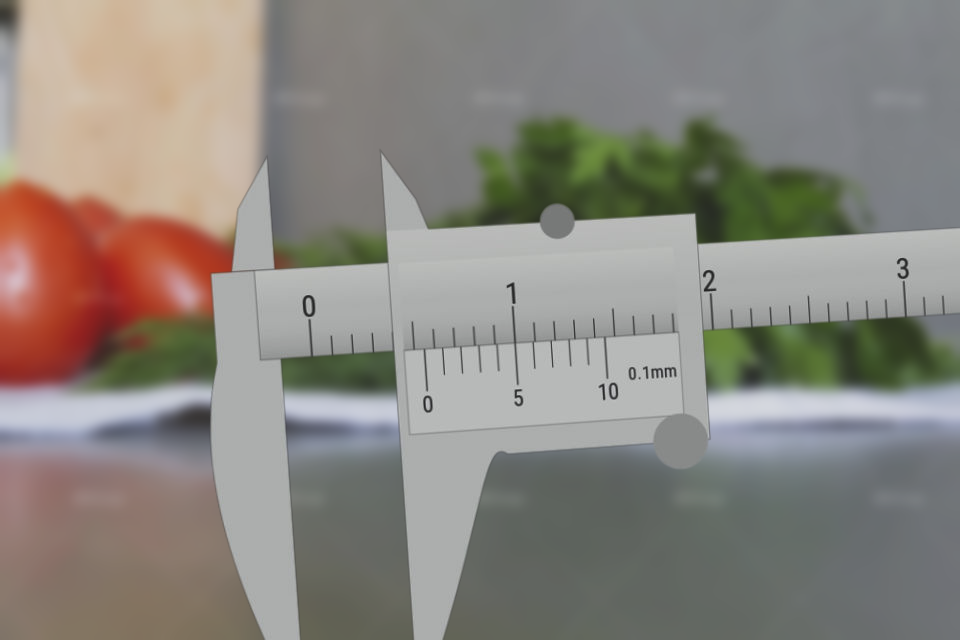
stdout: value=5.5 unit=mm
